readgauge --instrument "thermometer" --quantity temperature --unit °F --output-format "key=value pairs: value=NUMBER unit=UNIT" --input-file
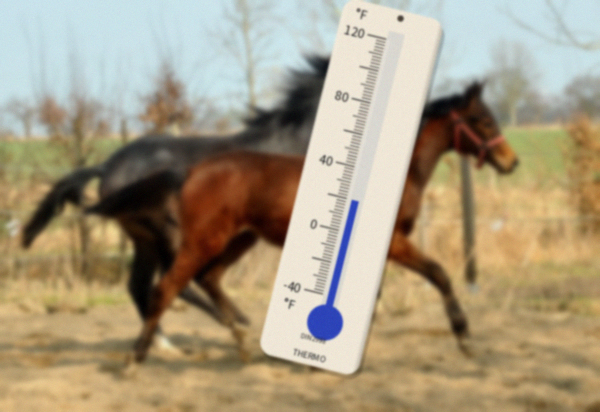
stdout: value=20 unit=°F
